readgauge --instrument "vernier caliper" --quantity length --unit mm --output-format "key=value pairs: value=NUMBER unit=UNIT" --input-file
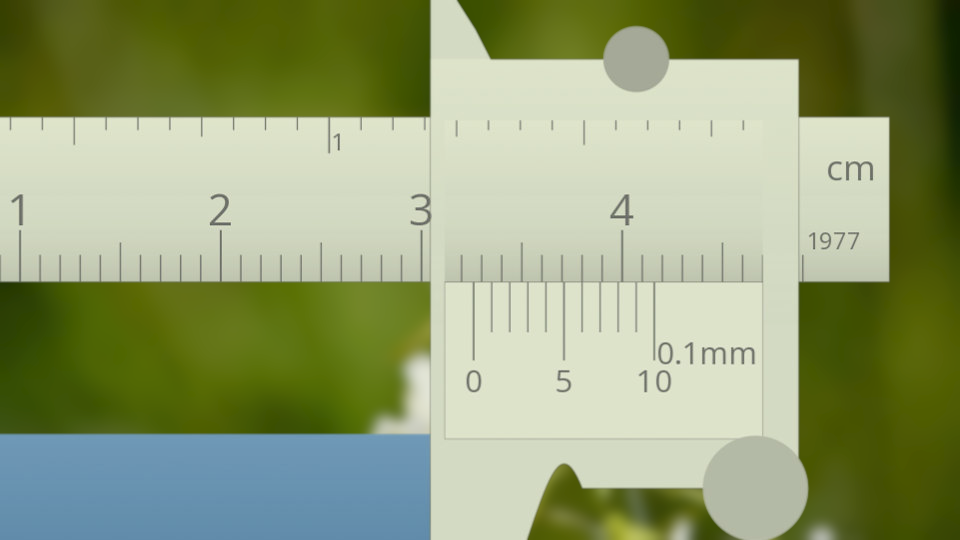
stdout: value=32.6 unit=mm
